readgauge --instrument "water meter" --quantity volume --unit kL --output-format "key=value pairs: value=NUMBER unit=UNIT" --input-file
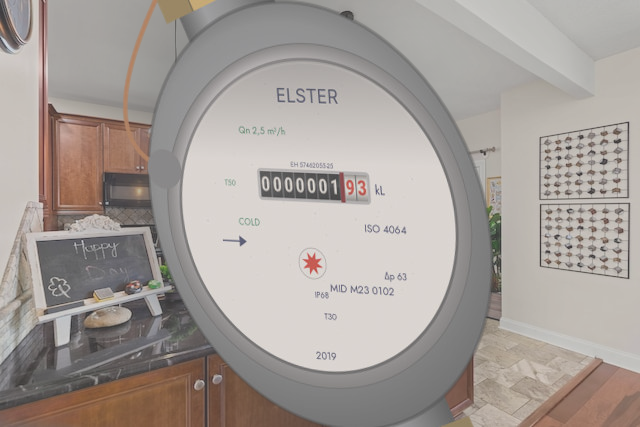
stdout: value=1.93 unit=kL
